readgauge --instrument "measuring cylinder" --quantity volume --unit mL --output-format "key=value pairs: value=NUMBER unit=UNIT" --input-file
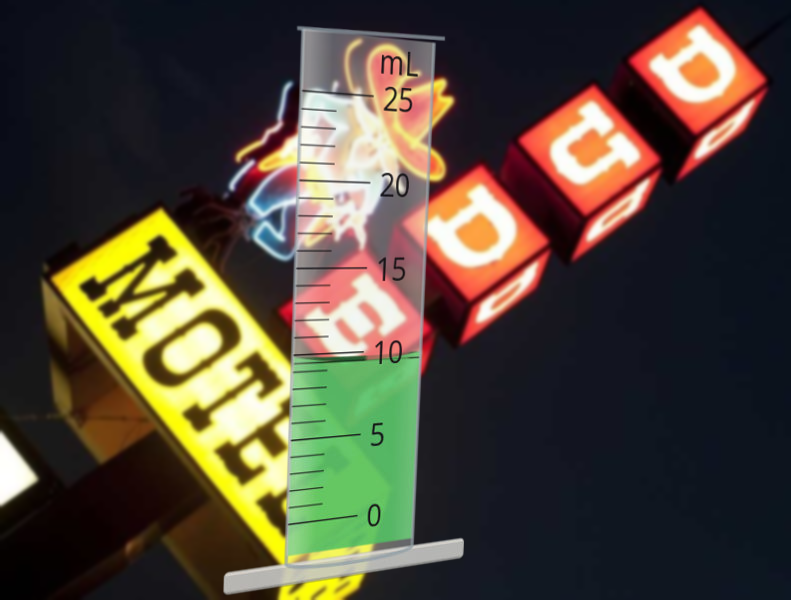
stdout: value=9.5 unit=mL
